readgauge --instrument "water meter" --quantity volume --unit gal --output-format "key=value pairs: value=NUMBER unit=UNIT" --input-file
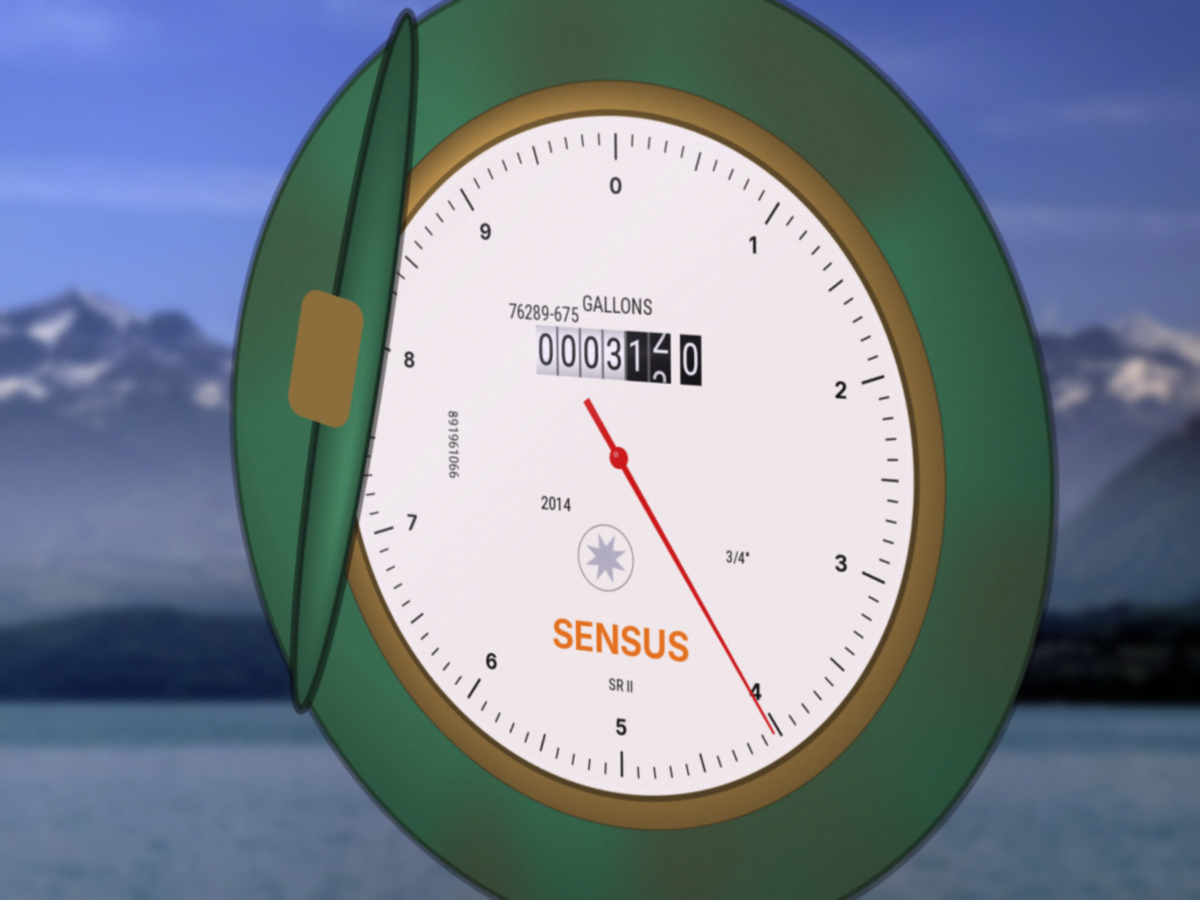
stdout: value=3124.0 unit=gal
